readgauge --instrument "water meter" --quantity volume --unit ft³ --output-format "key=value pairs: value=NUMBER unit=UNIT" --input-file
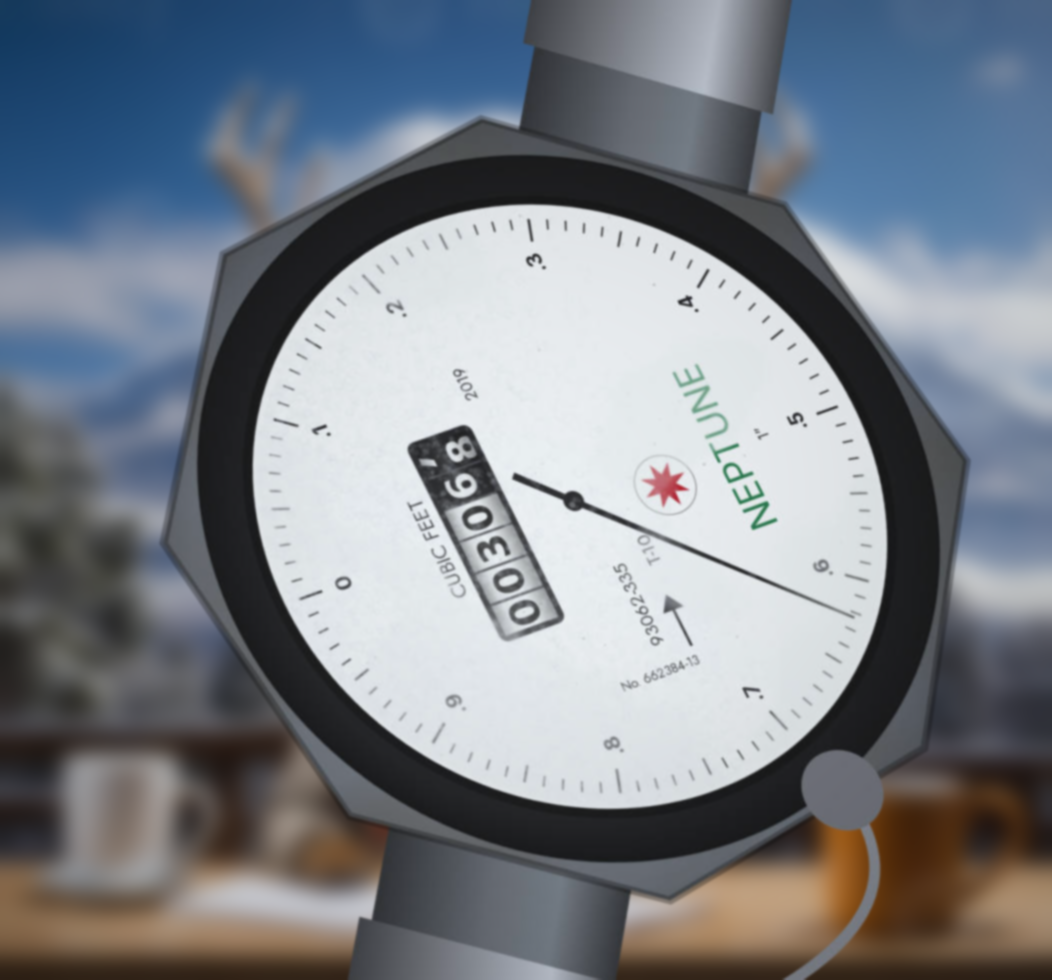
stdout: value=3067.62 unit=ft³
